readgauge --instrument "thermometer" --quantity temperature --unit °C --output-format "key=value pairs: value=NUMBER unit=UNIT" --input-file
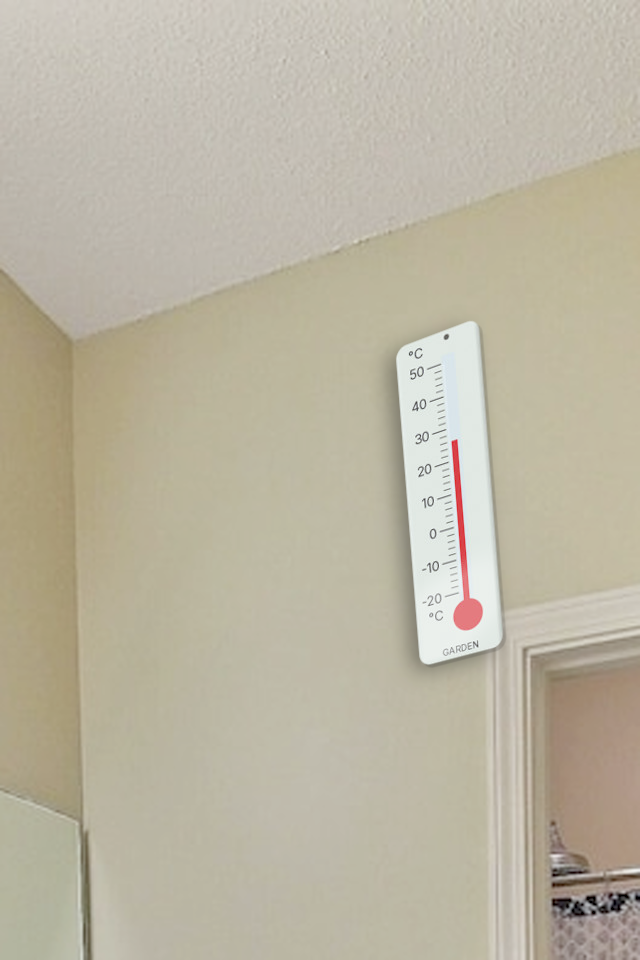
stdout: value=26 unit=°C
